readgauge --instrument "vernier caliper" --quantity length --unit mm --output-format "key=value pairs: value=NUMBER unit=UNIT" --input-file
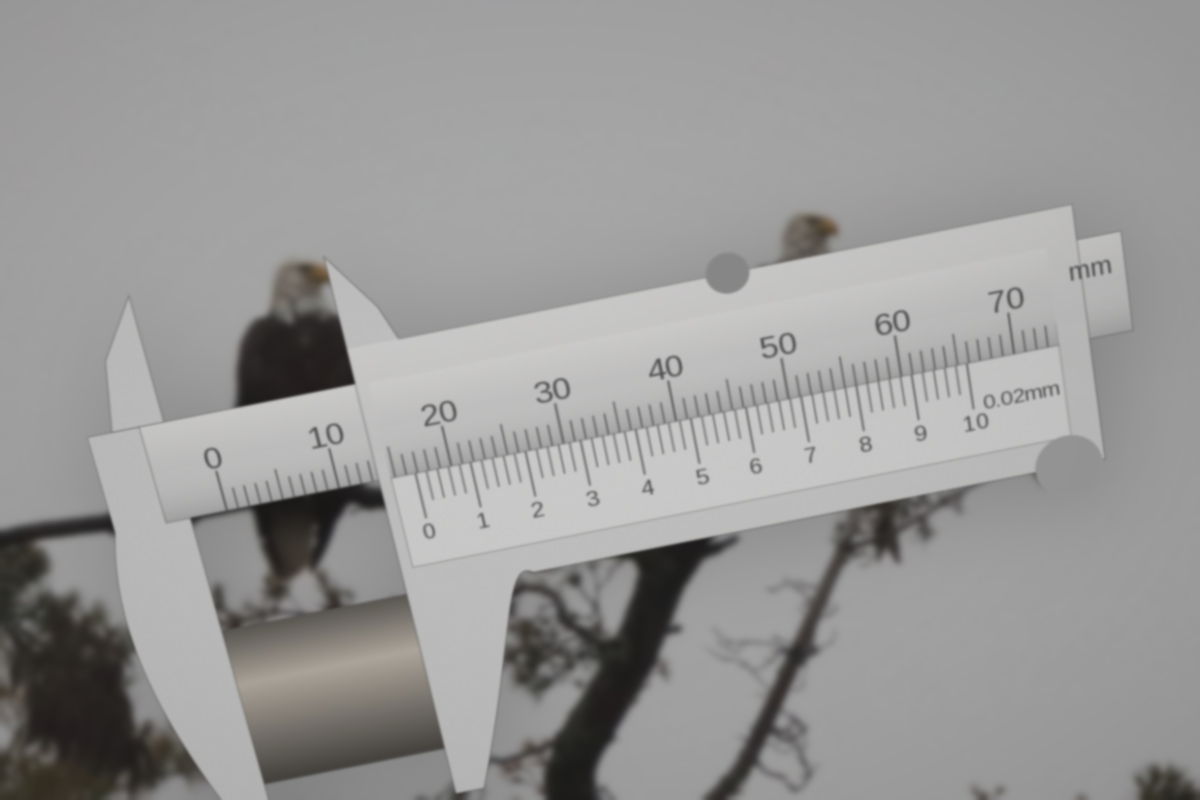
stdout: value=16.8 unit=mm
